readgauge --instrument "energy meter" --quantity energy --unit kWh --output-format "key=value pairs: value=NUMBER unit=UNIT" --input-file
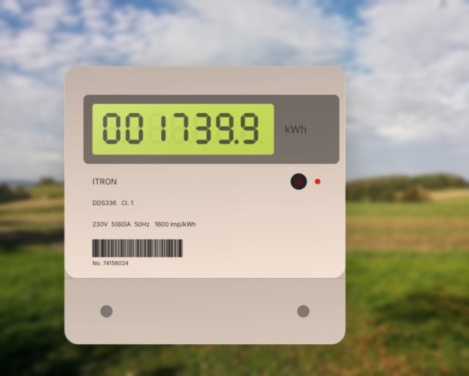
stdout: value=1739.9 unit=kWh
